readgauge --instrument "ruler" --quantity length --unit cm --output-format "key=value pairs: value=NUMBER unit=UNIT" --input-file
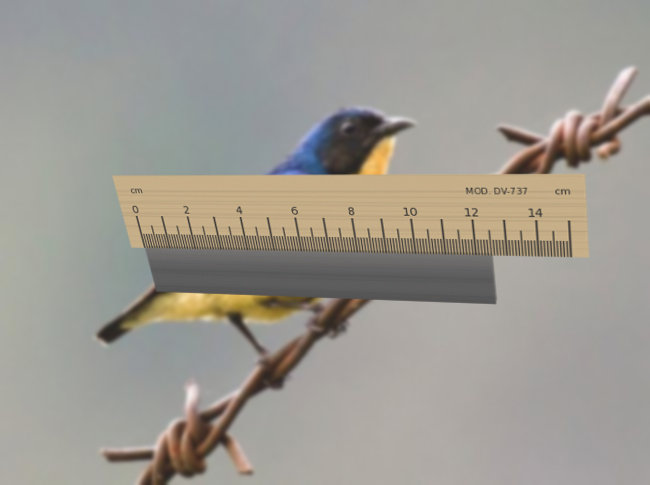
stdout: value=12.5 unit=cm
